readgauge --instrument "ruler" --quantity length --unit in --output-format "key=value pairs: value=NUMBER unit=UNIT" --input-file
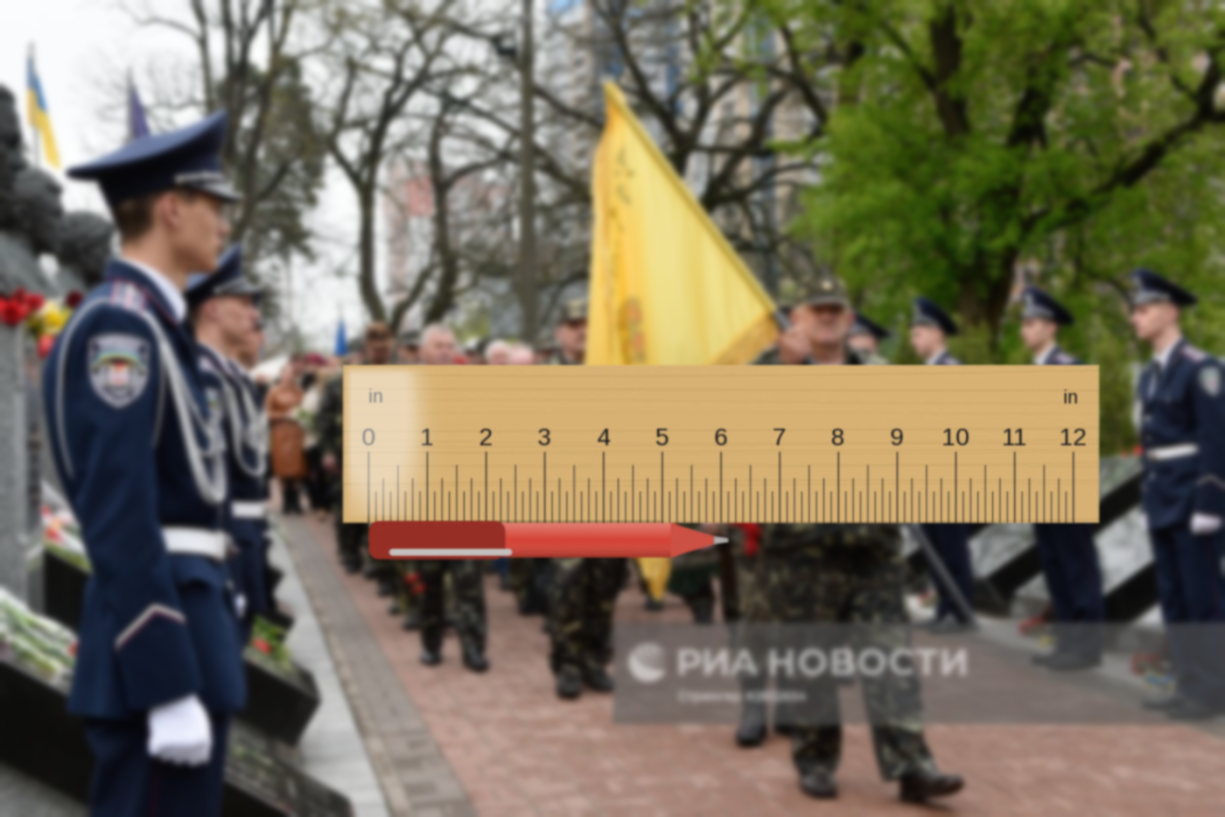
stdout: value=6.125 unit=in
